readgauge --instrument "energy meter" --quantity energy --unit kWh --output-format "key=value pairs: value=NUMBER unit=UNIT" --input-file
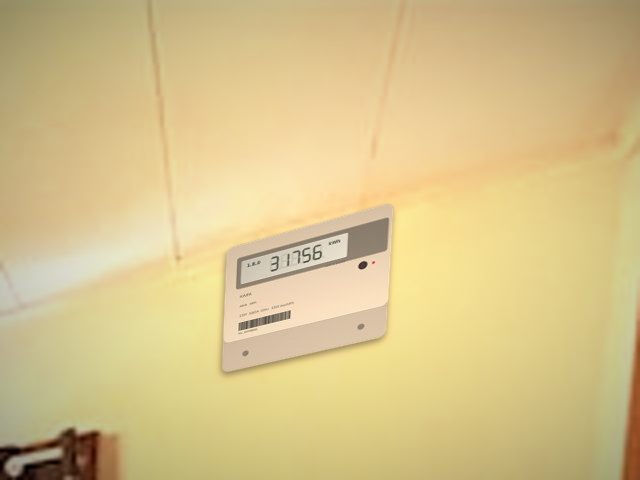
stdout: value=31756 unit=kWh
